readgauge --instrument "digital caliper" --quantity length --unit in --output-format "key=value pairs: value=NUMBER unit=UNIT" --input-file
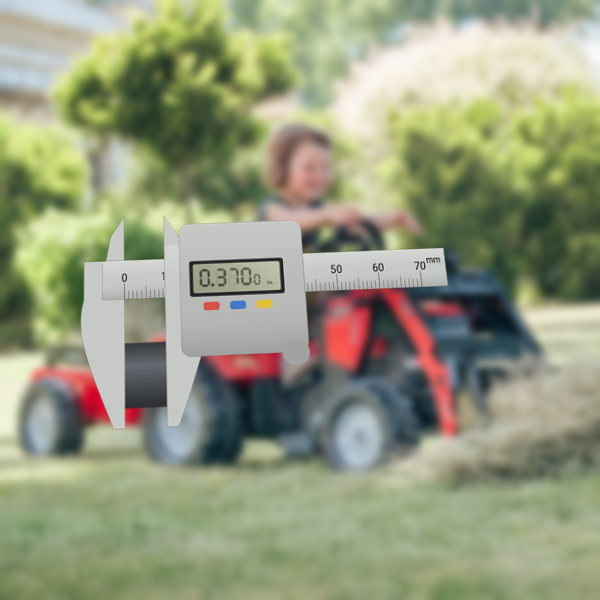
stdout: value=0.3700 unit=in
